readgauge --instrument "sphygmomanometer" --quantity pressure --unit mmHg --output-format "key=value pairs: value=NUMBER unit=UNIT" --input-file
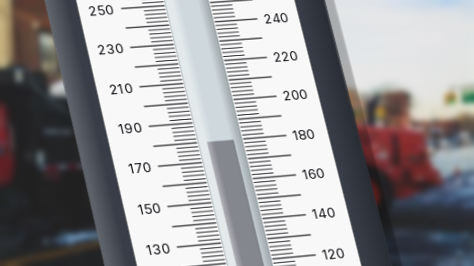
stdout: value=180 unit=mmHg
